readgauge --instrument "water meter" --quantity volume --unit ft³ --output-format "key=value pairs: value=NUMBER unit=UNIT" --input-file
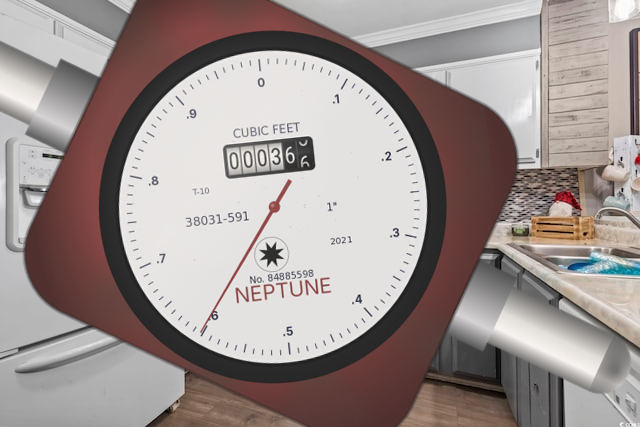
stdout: value=365.60 unit=ft³
